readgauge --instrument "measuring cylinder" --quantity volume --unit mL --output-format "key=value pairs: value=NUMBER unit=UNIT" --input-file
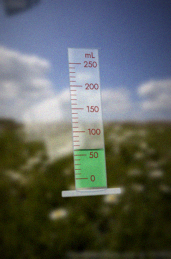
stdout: value=60 unit=mL
